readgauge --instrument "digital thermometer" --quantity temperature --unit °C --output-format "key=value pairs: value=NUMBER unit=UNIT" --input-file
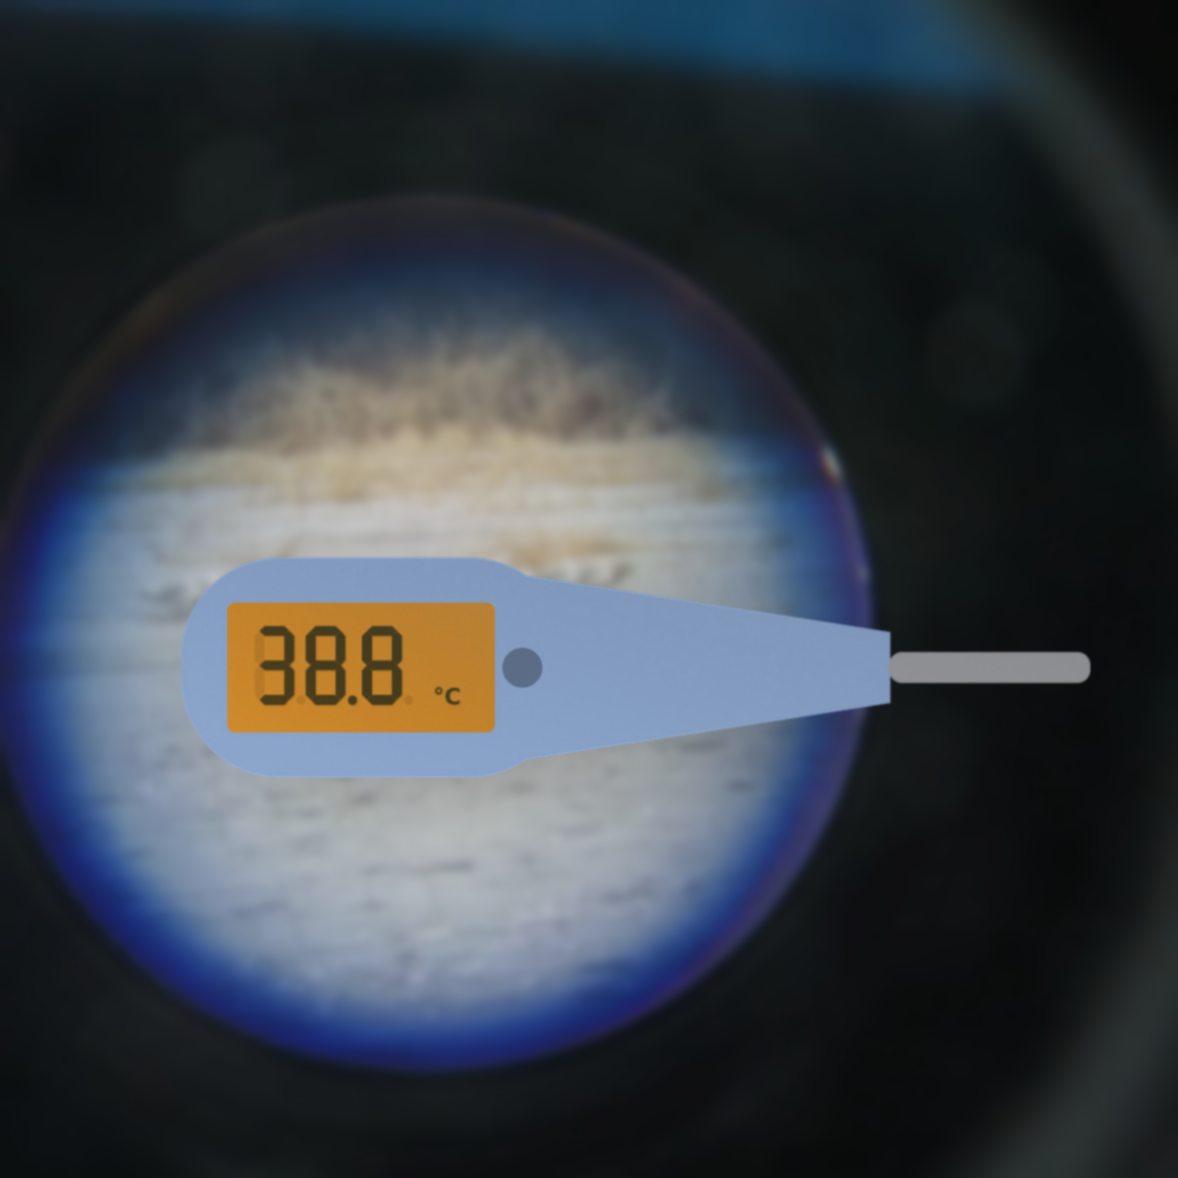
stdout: value=38.8 unit=°C
